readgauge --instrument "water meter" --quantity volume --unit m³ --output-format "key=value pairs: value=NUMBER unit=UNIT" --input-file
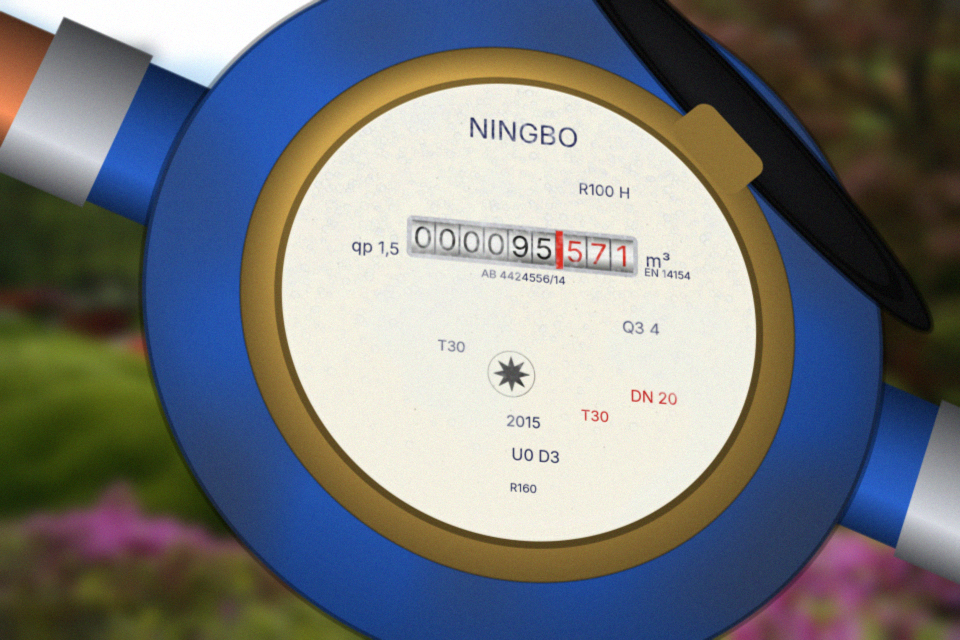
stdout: value=95.571 unit=m³
